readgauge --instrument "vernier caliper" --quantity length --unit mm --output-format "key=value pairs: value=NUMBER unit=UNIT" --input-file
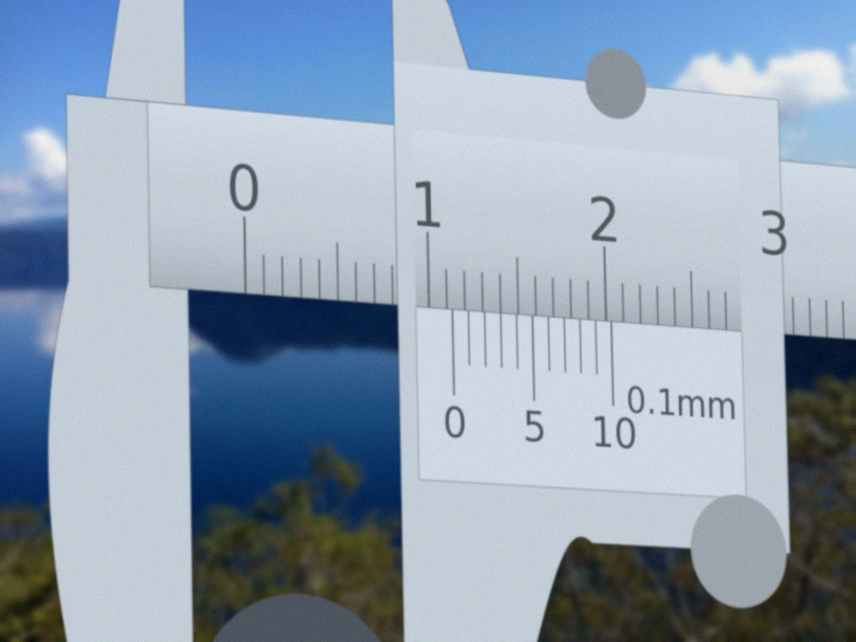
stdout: value=11.3 unit=mm
